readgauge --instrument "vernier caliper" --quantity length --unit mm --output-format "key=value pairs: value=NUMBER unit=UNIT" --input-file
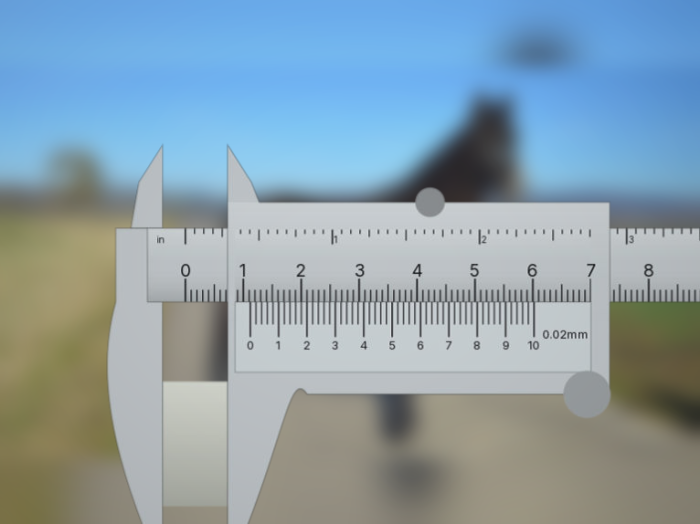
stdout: value=11.2 unit=mm
